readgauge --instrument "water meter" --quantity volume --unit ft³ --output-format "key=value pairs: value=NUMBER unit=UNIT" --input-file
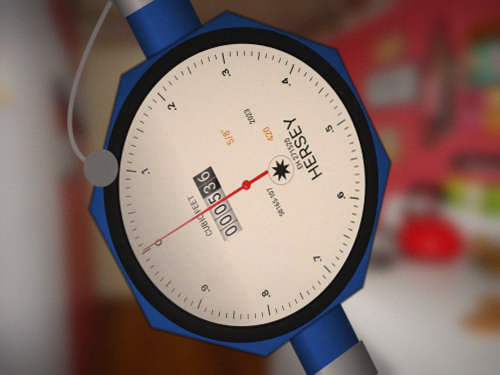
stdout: value=536.00 unit=ft³
